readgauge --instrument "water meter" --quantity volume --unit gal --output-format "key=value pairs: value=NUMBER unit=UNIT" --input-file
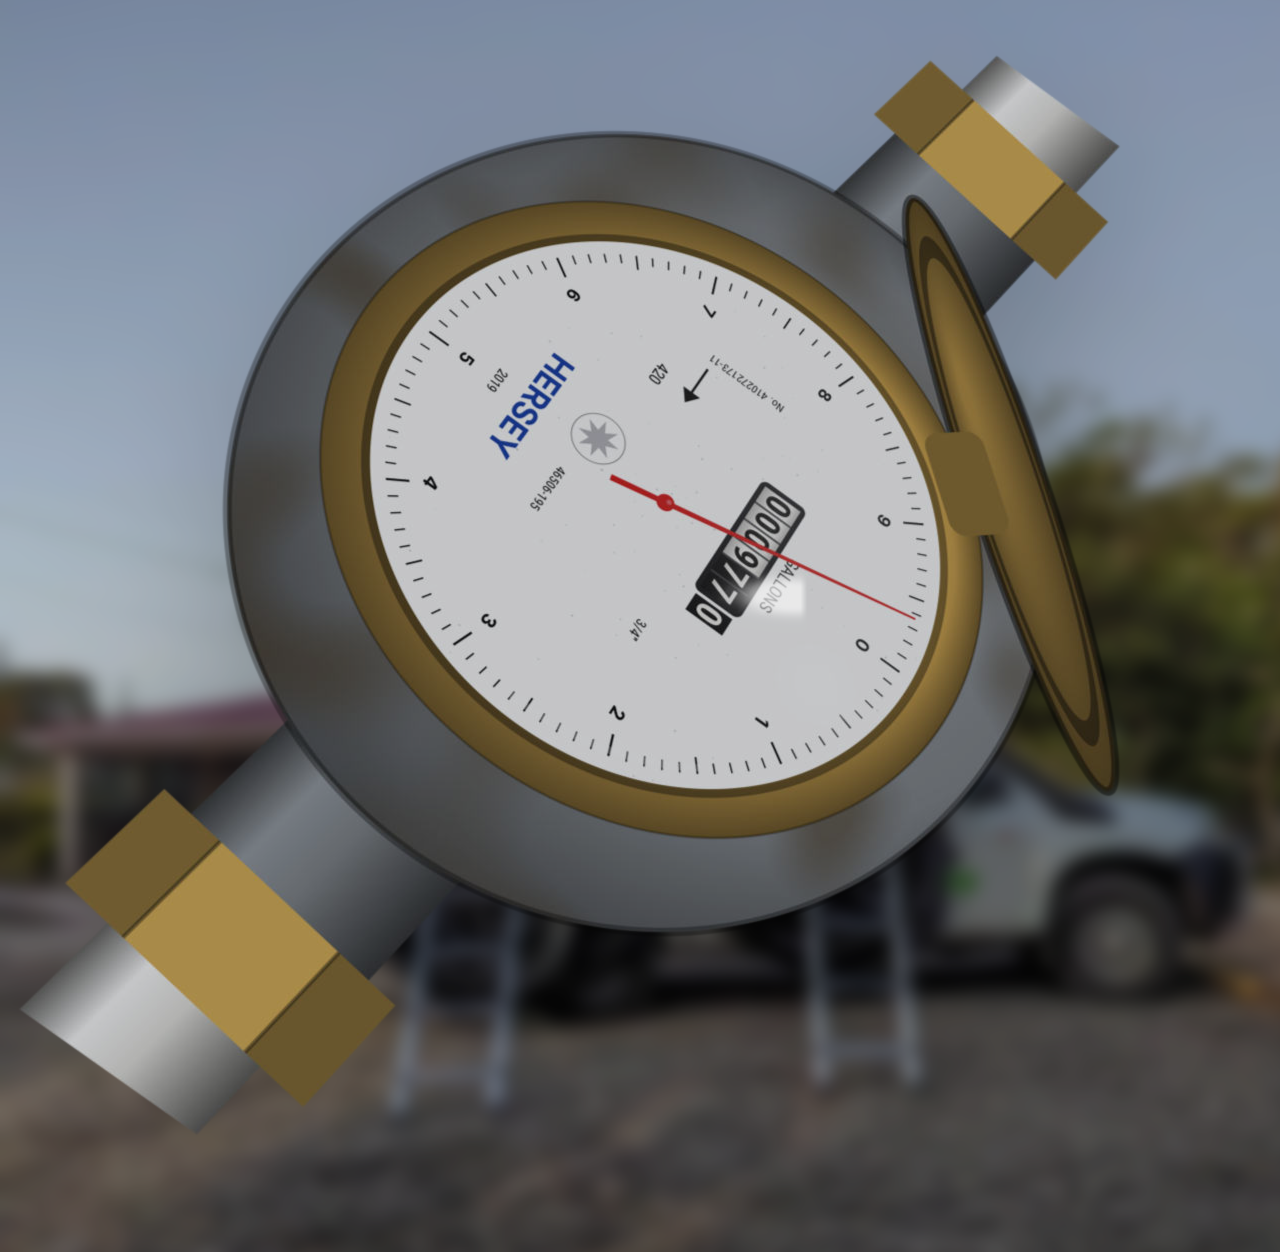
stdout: value=9769.6 unit=gal
